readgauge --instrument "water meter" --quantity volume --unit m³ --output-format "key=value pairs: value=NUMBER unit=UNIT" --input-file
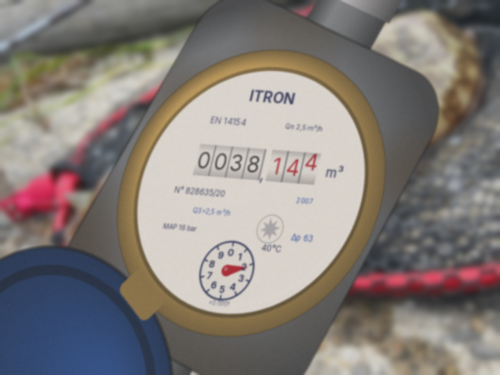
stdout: value=38.1442 unit=m³
